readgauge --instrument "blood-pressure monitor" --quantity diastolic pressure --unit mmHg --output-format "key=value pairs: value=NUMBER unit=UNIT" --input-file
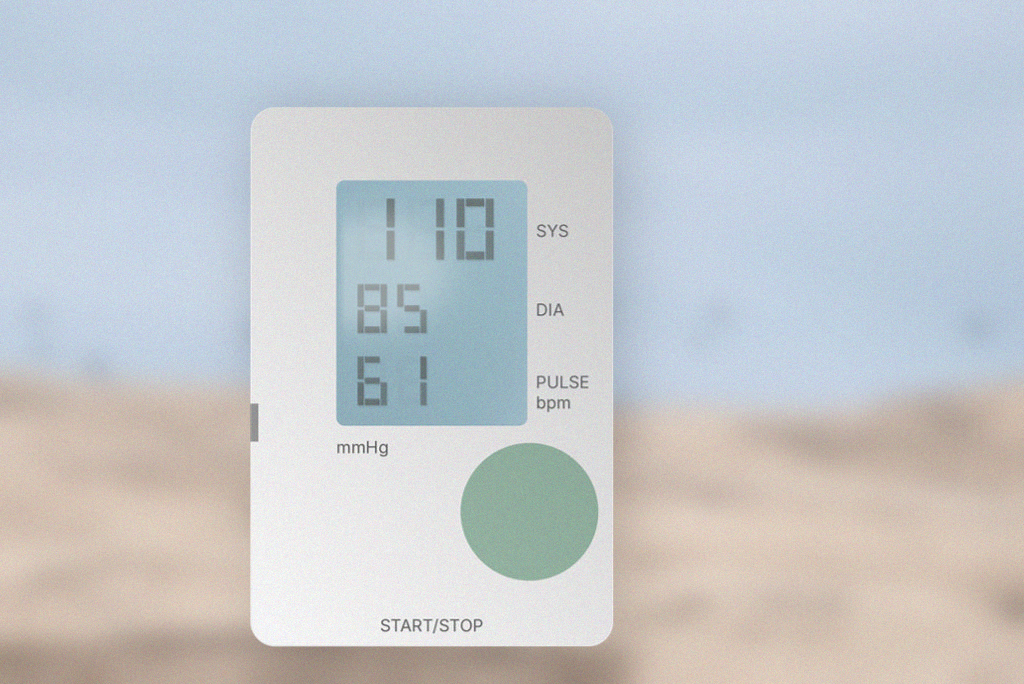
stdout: value=85 unit=mmHg
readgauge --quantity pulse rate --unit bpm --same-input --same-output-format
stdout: value=61 unit=bpm
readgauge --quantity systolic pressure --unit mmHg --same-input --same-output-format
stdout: value=110 unit=mmHg
